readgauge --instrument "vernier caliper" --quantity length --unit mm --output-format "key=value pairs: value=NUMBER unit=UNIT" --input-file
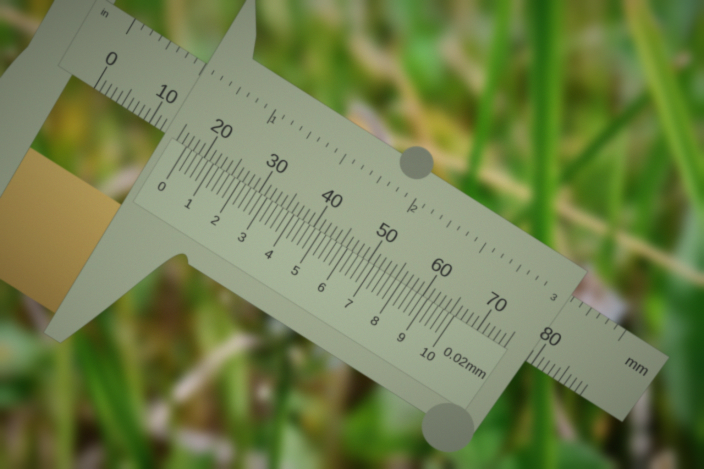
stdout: value=16.8 unit=mm
